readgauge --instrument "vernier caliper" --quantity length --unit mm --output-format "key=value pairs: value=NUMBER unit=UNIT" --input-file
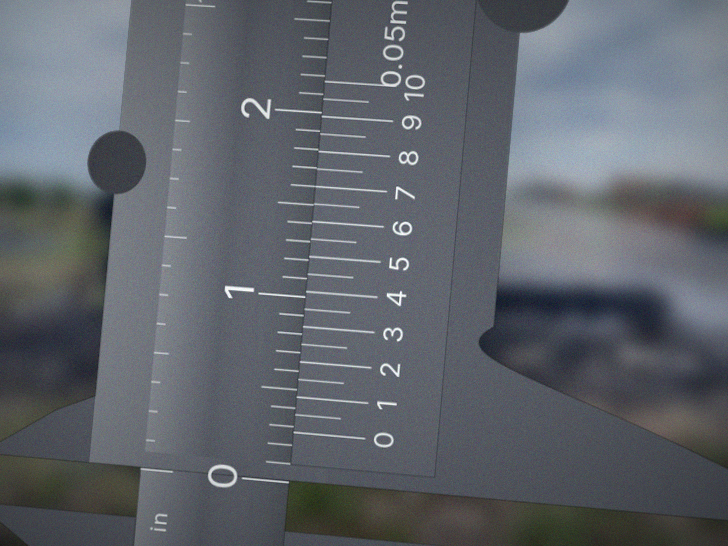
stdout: value=2.7 unit=mm
